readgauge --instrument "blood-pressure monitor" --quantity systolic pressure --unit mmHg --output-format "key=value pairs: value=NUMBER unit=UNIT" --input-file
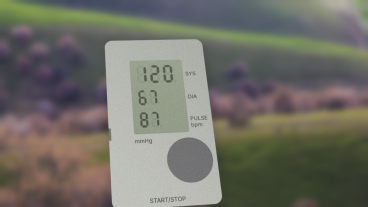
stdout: value=120 unit=mmHg
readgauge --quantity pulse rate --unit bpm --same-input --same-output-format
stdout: value=87 unit=bpm
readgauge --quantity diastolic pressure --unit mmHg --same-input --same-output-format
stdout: value=67 unit=mmHg
